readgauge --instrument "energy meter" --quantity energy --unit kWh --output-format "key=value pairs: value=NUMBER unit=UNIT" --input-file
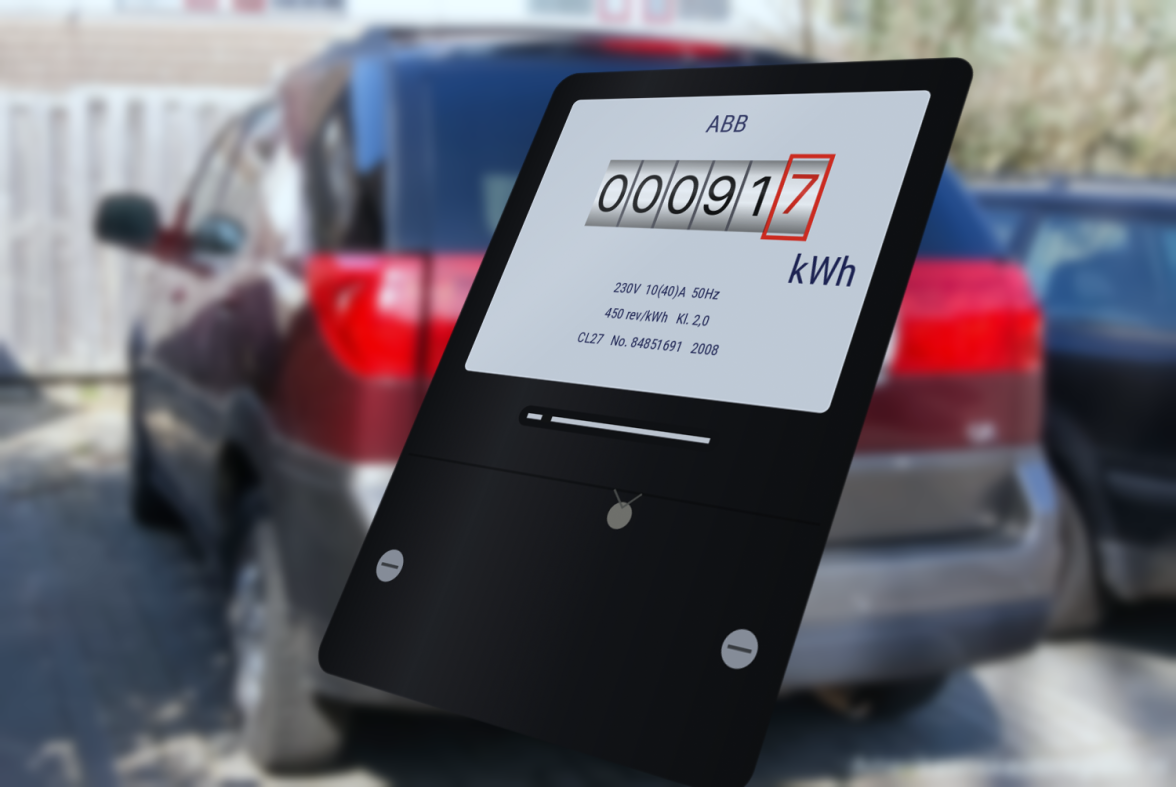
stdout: value=91.7 unit=kWh
